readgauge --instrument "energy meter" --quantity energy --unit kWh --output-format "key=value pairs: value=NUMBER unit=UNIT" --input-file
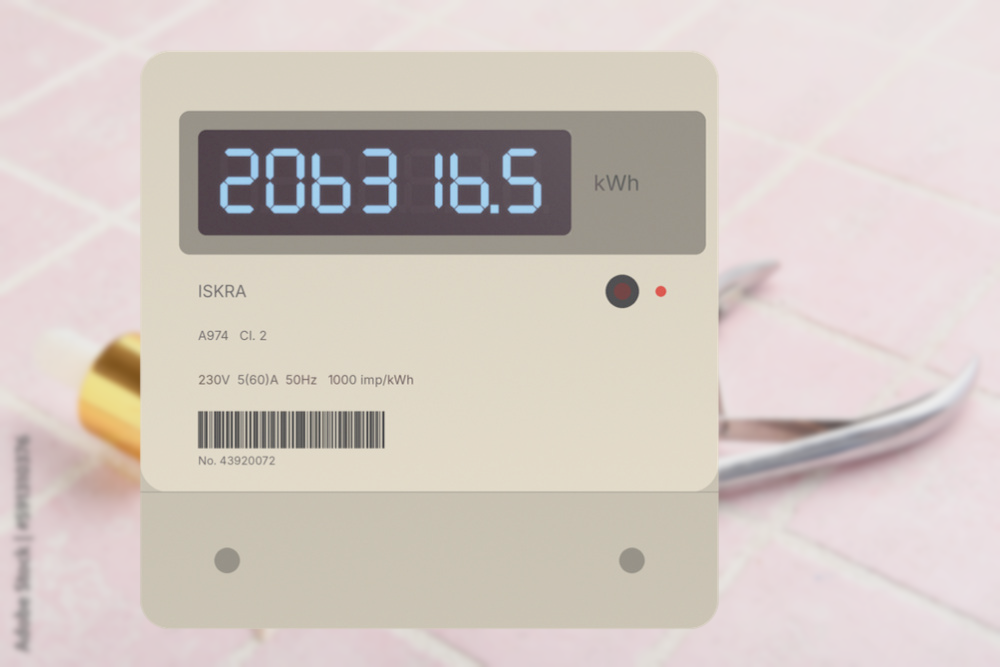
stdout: value=206316.5 unit=kWh
